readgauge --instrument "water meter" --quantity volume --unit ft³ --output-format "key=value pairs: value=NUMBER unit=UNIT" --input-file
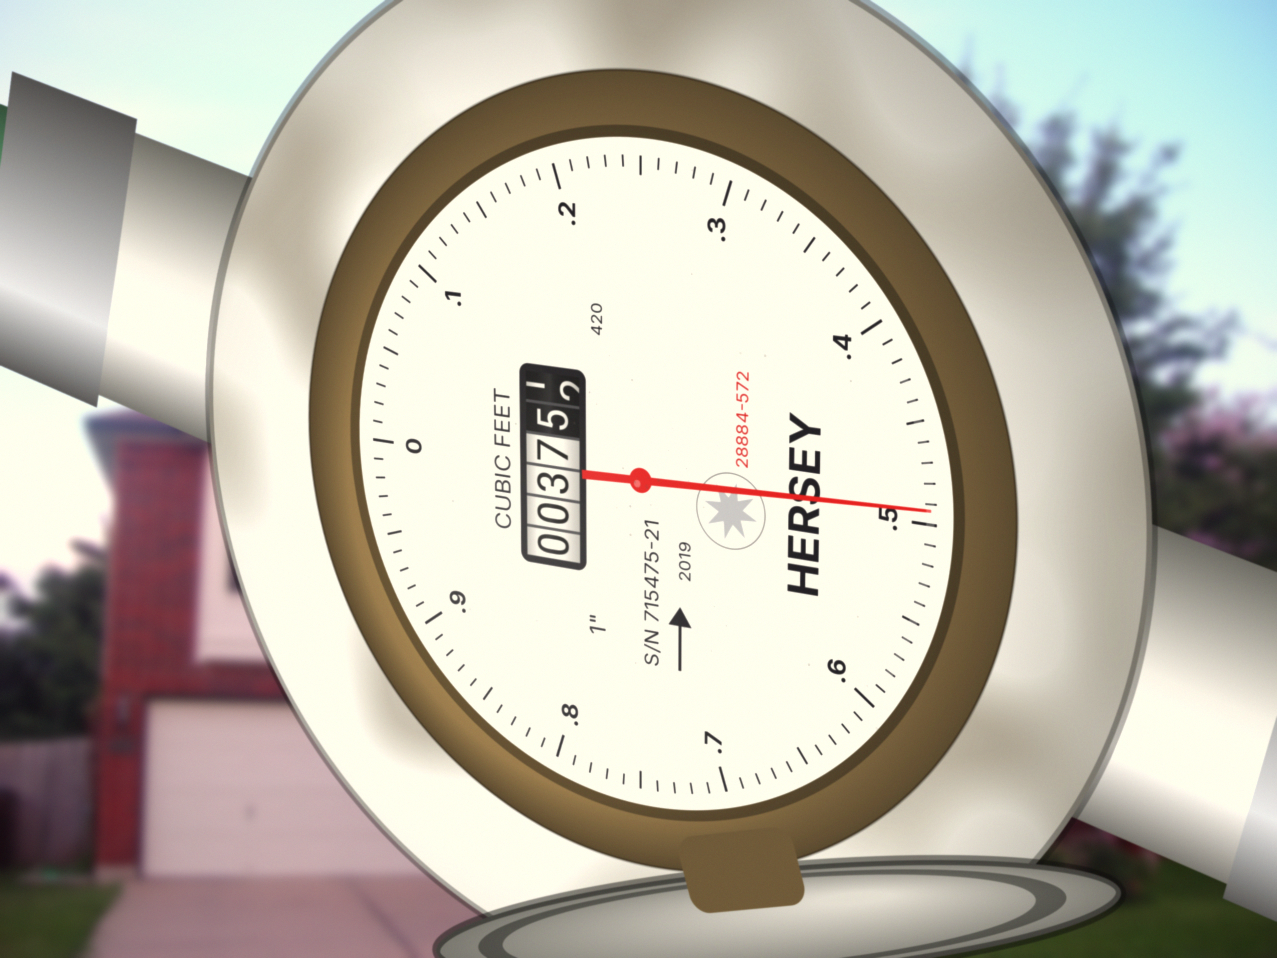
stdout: value=3751.49 unit=ft³
